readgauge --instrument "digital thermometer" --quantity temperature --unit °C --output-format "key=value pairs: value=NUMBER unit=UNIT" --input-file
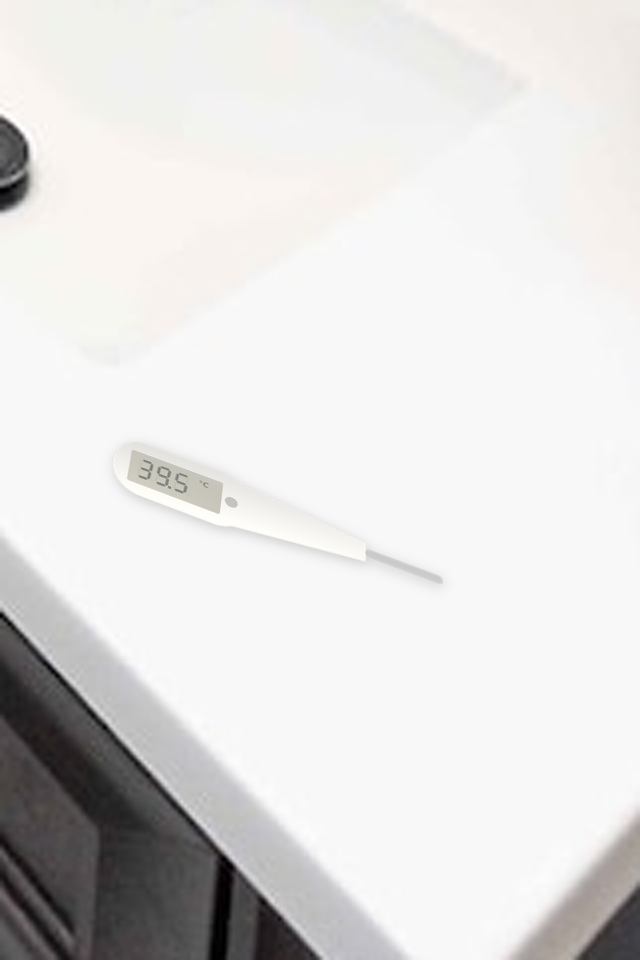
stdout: value=39.5 unit=°C
